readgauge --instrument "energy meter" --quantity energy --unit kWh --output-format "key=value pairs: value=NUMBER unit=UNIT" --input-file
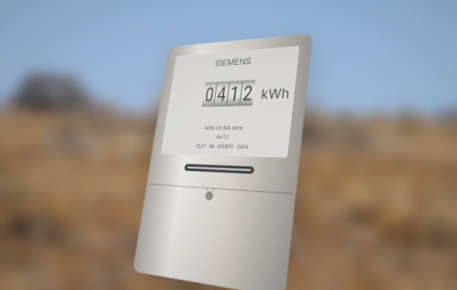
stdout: value=412 unit=kWh
